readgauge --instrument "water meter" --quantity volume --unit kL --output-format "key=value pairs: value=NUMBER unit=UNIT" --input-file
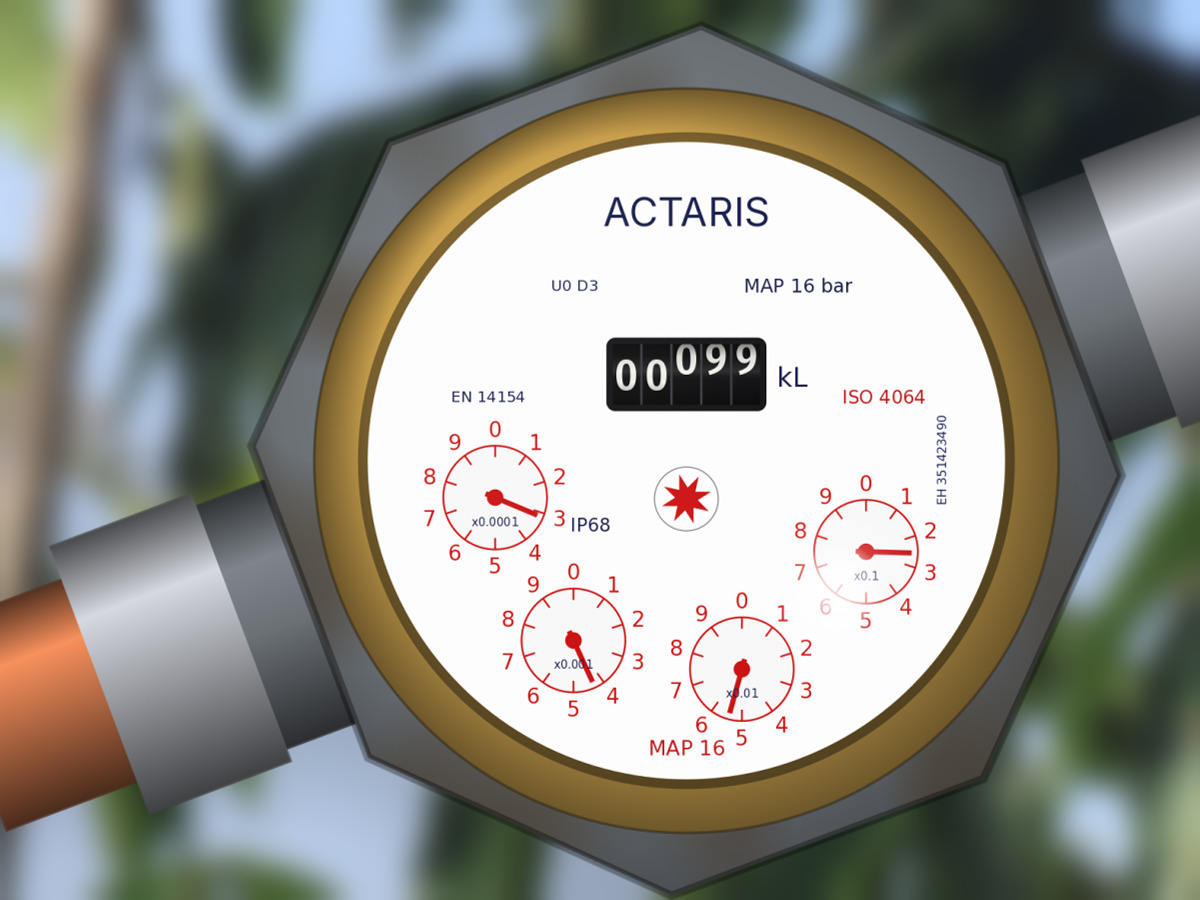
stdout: value=99.2543 unit=kL
